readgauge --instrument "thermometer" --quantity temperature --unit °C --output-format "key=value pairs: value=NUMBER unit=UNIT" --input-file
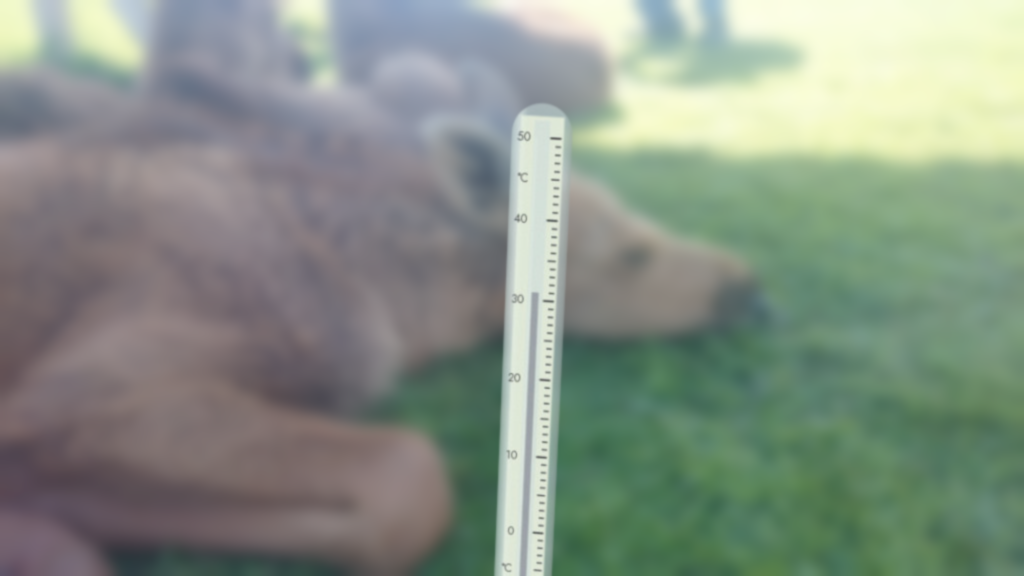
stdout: value=31 unit=°C
